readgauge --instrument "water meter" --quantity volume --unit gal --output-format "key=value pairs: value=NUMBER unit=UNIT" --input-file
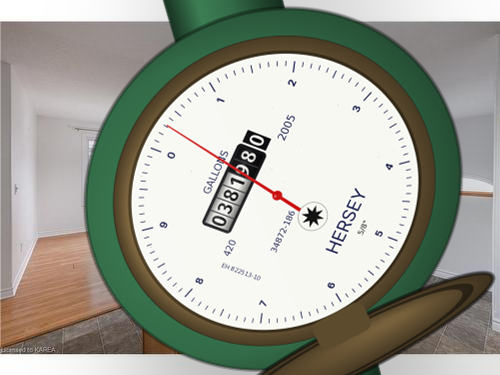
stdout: value=381980.3 unit=gal
